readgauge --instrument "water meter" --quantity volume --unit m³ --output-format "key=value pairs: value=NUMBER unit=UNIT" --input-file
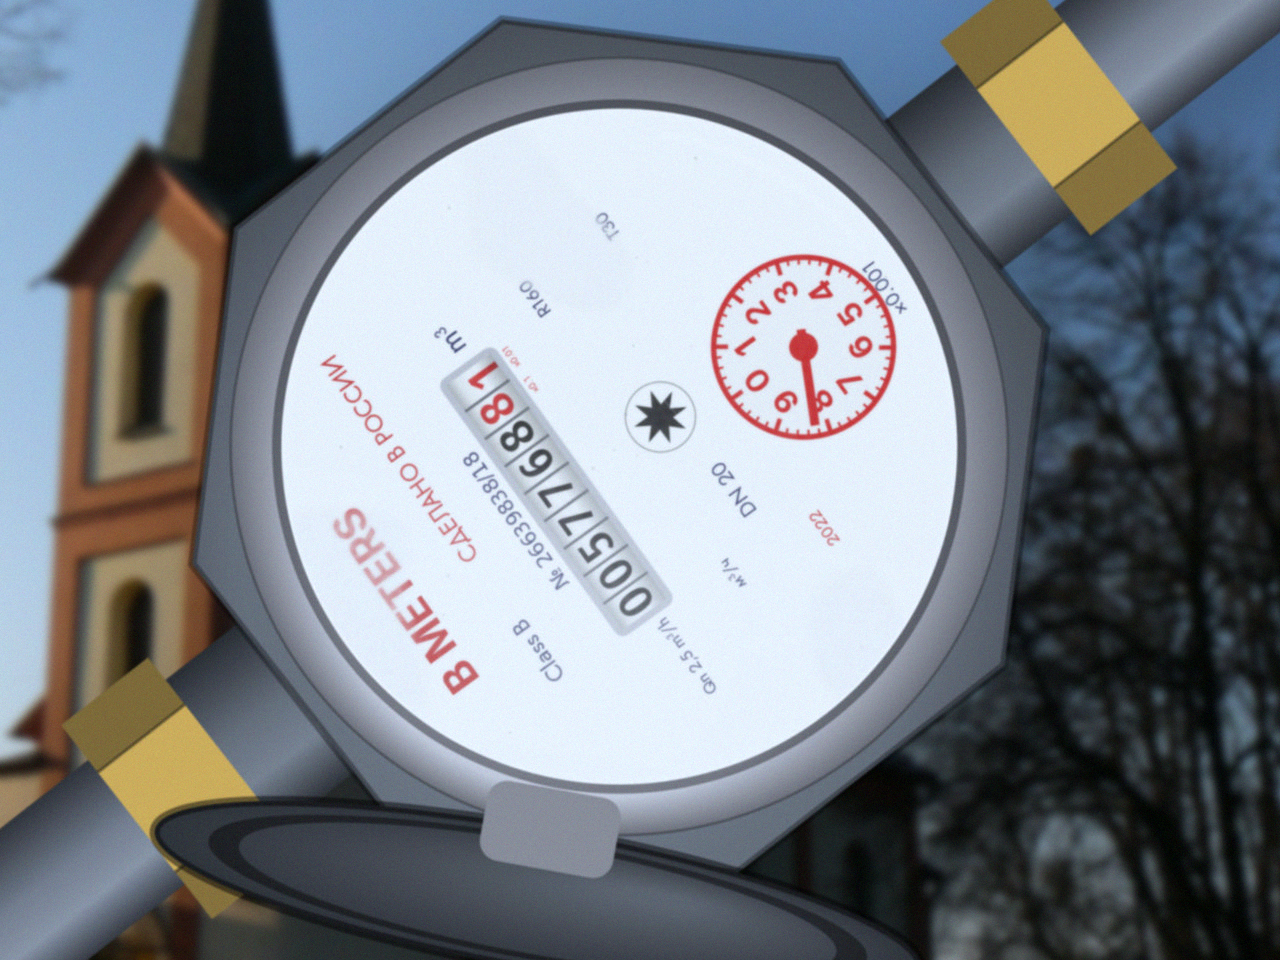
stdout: value=57768.808 unit=m³
